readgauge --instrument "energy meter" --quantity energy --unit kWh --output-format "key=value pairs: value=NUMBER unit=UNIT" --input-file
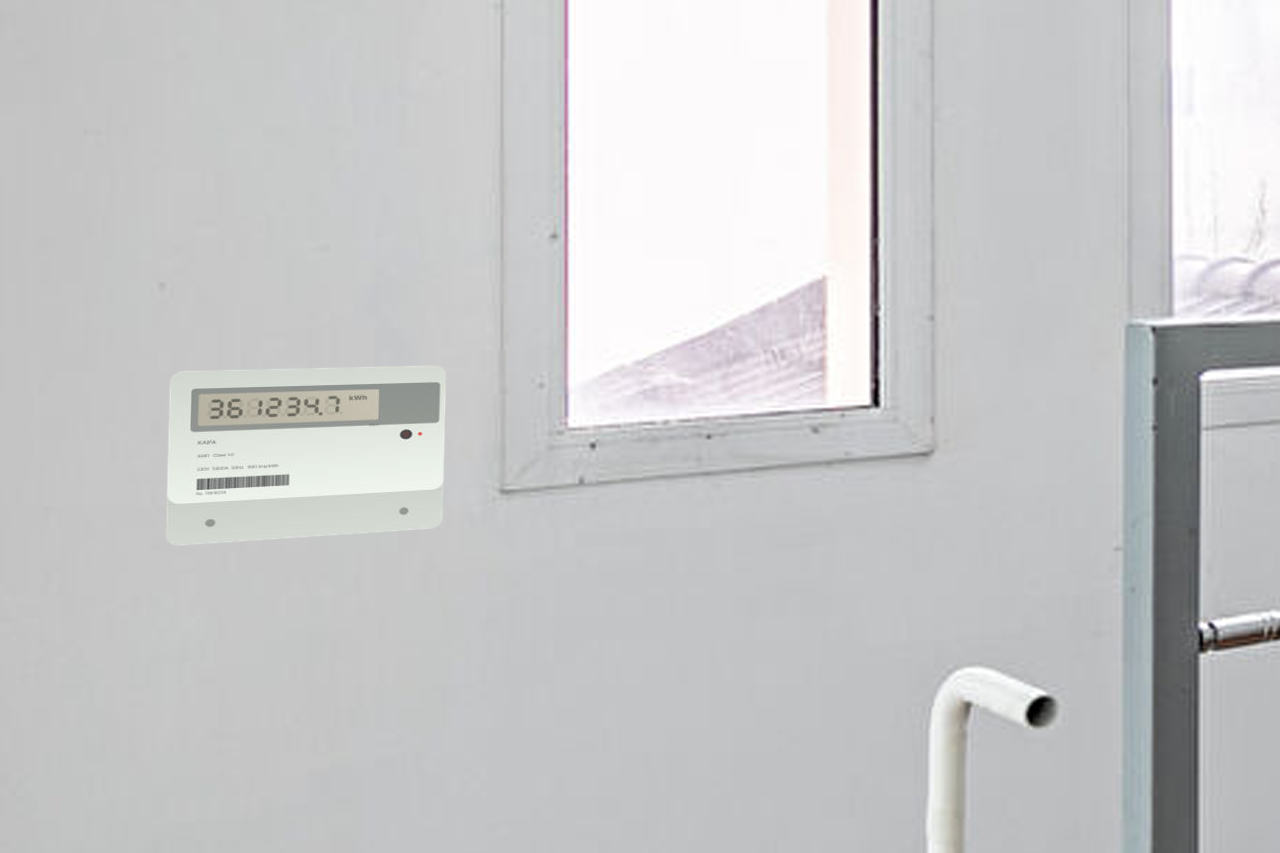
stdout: value=361234.7 unit=kWh
